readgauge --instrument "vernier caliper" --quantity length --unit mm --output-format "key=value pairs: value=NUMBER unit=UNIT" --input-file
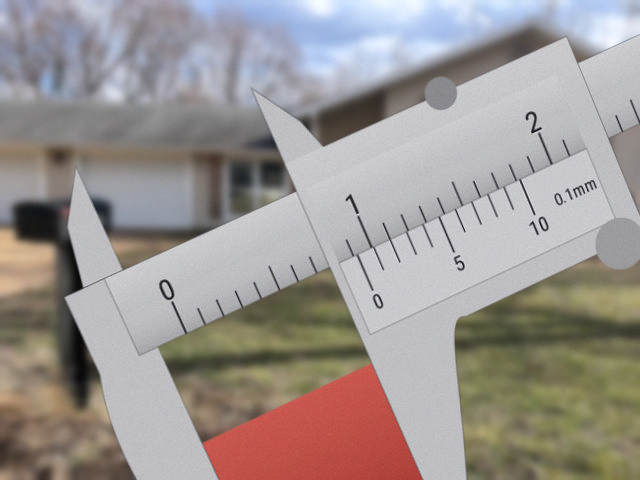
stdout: value=9.2 unit=mm
